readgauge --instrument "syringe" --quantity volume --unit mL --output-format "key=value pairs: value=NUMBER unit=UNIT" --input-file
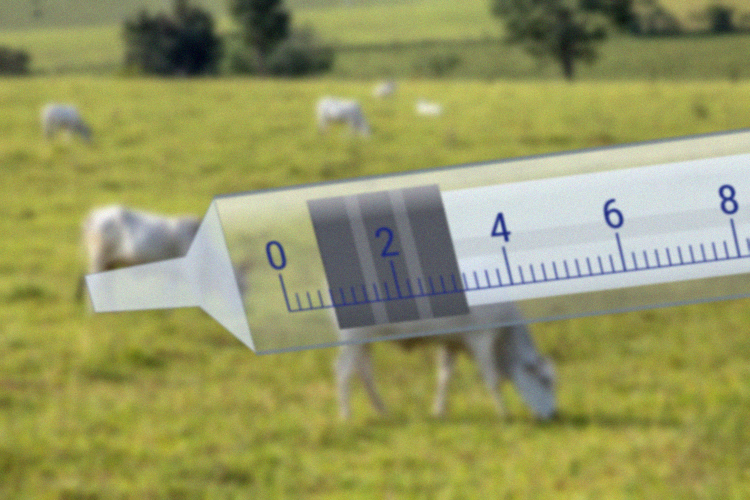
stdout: value=0.8 unit=mL
